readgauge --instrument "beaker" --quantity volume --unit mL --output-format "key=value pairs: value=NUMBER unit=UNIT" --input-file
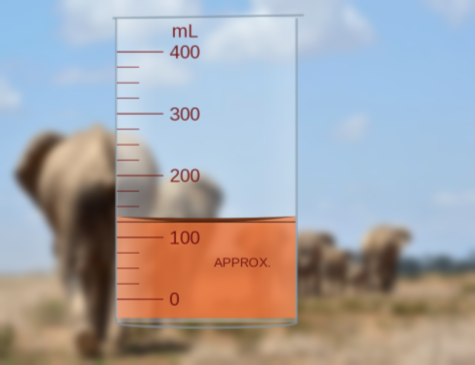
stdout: value=125 unit=mL
